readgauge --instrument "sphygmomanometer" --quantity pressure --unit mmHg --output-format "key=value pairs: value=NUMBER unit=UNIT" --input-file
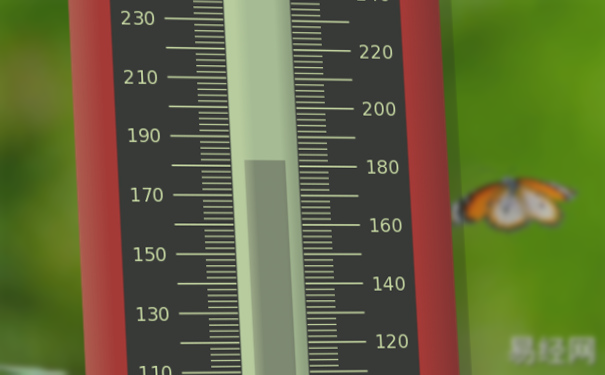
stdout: value=182 unit=mmHg
